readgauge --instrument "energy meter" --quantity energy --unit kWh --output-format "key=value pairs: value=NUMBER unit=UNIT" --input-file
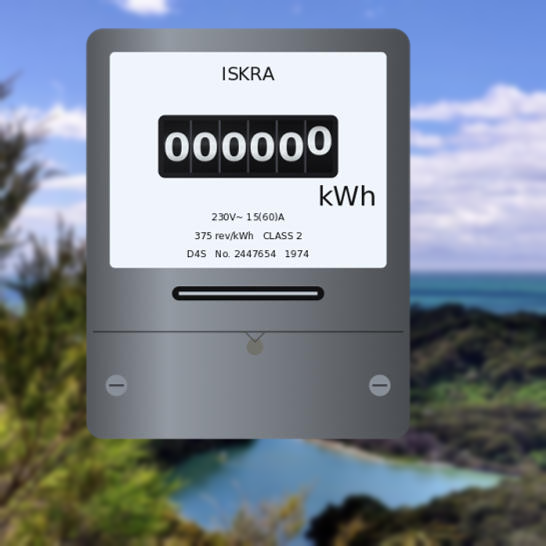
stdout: value=0 unit=kWh
